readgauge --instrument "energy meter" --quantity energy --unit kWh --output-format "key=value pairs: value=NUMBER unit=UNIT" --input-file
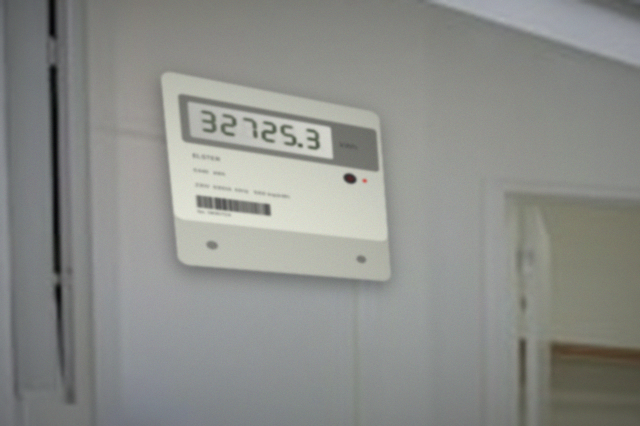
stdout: value=32725.3 unit=kWh
